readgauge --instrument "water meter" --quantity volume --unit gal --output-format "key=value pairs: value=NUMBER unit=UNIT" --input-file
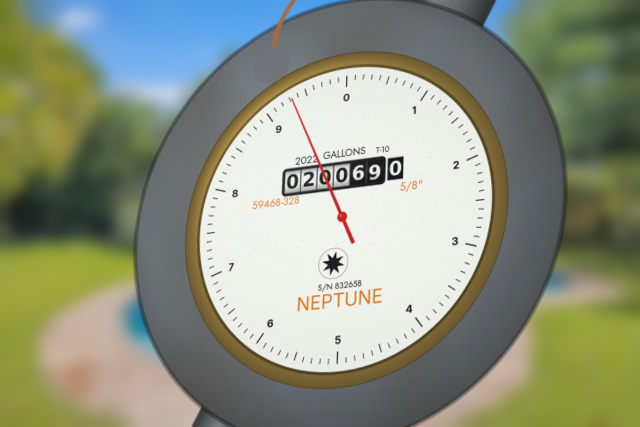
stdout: value=200689.3 unit=gal
